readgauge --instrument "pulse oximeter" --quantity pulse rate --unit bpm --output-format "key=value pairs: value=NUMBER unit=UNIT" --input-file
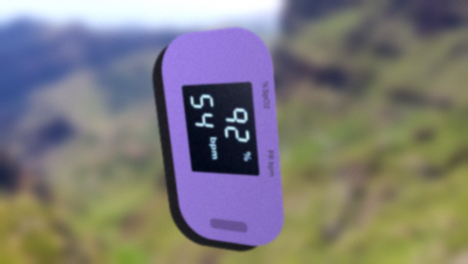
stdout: value=54 unit=bpm
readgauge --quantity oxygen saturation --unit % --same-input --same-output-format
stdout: value=92 unit=%
